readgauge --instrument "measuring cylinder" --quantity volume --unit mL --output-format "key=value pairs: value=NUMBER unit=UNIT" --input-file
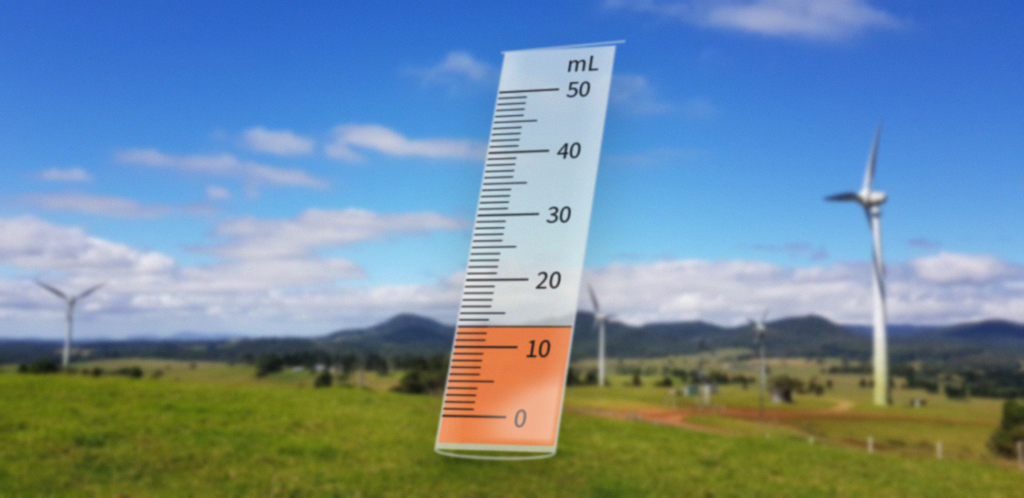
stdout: value=13 unit=mL
